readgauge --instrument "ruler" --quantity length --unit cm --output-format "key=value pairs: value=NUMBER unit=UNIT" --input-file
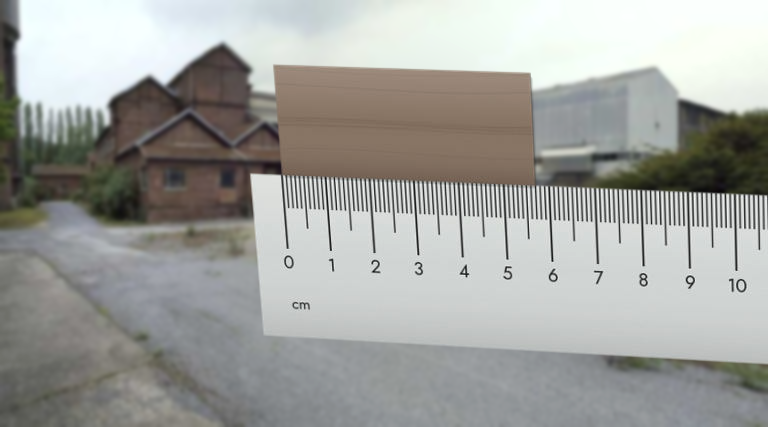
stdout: value=5.7 unit=cm
